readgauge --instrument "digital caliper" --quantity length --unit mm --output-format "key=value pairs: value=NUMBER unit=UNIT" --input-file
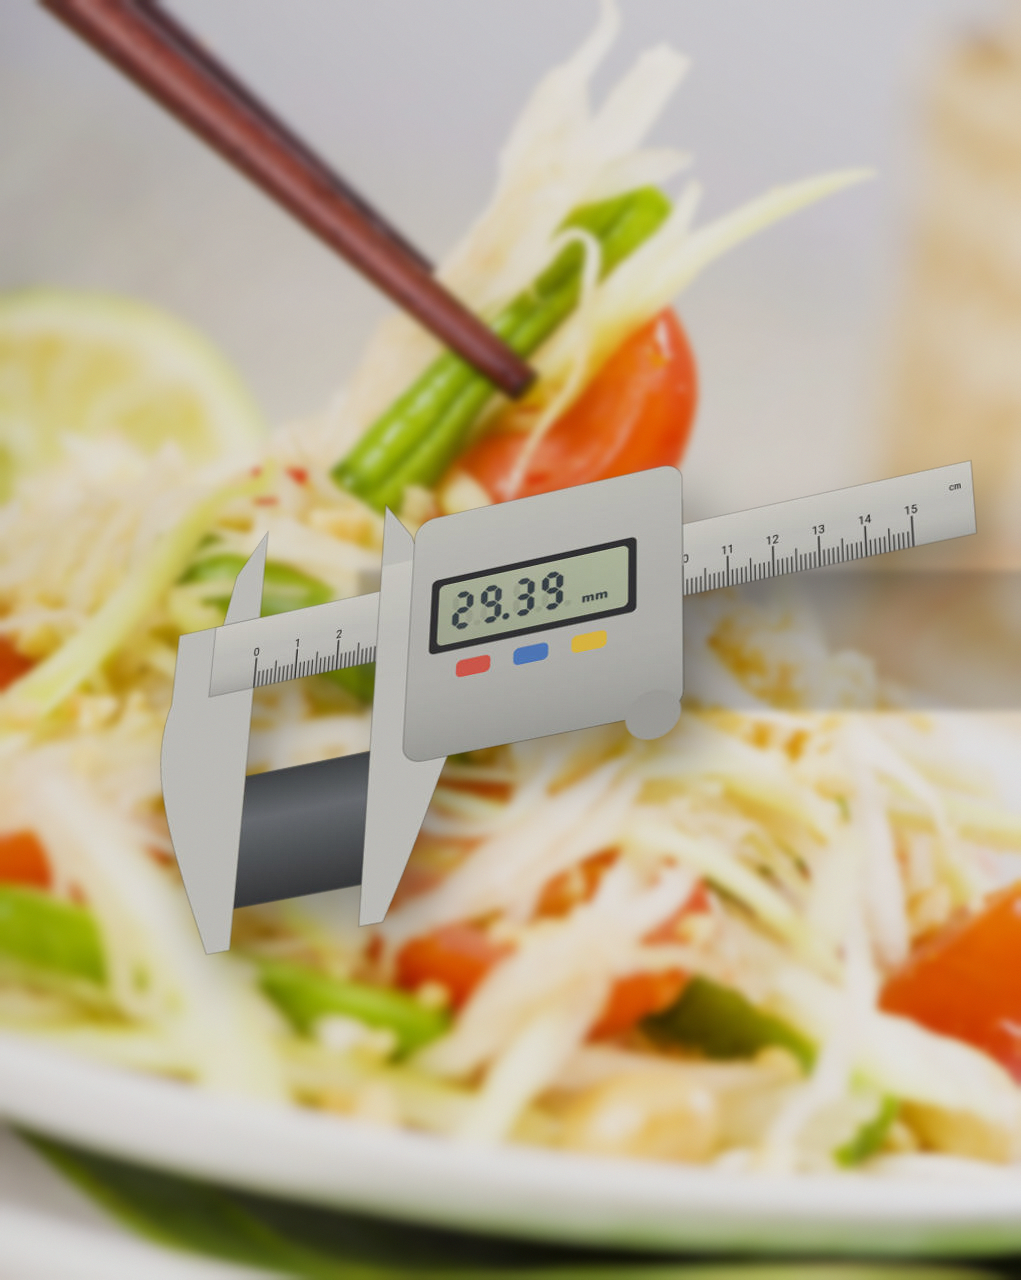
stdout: value=29.39 unit=mm
